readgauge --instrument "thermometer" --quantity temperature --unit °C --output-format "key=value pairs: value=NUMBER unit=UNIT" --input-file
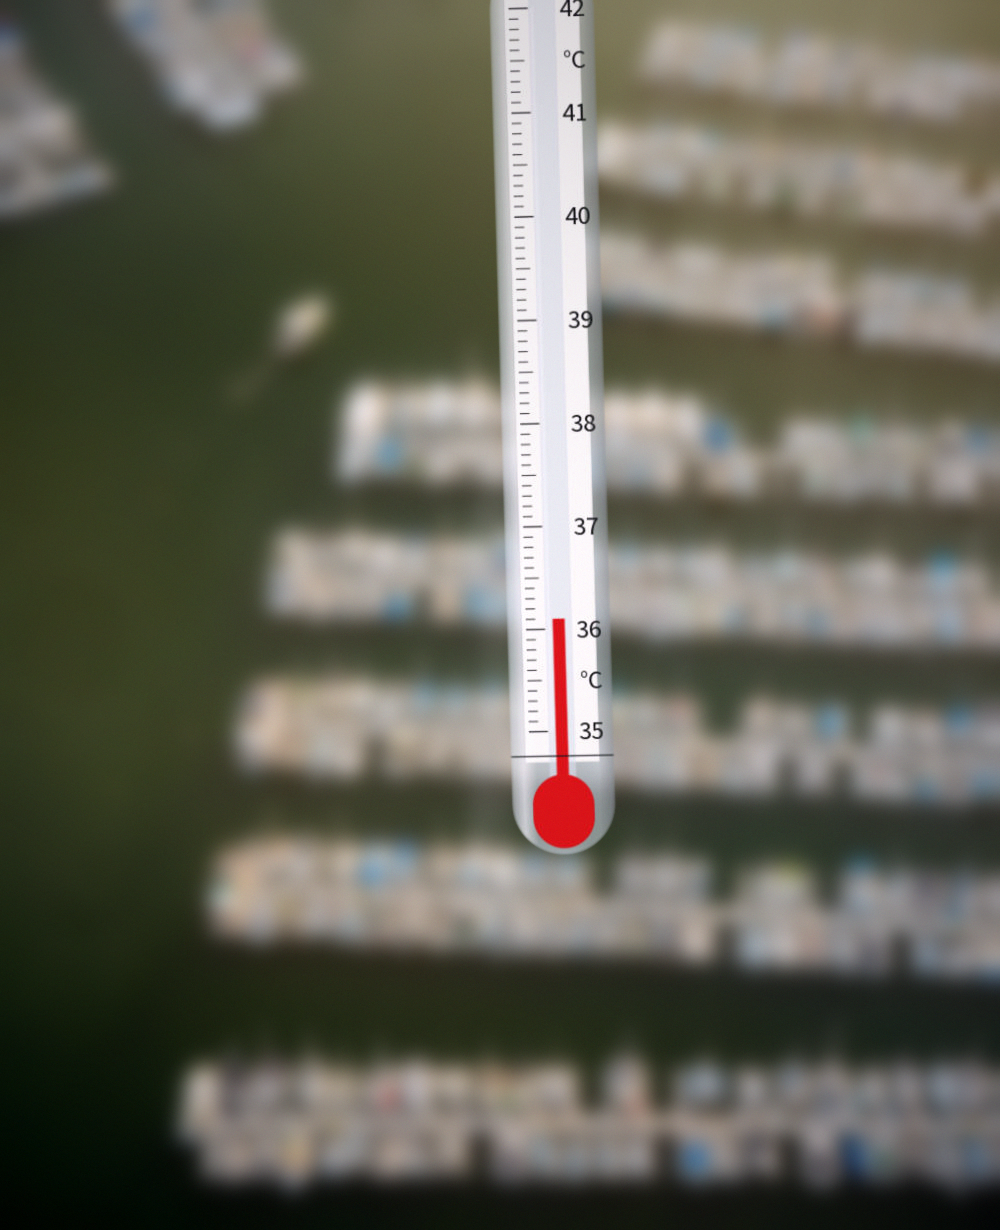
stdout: value=36.1 unit=°C
